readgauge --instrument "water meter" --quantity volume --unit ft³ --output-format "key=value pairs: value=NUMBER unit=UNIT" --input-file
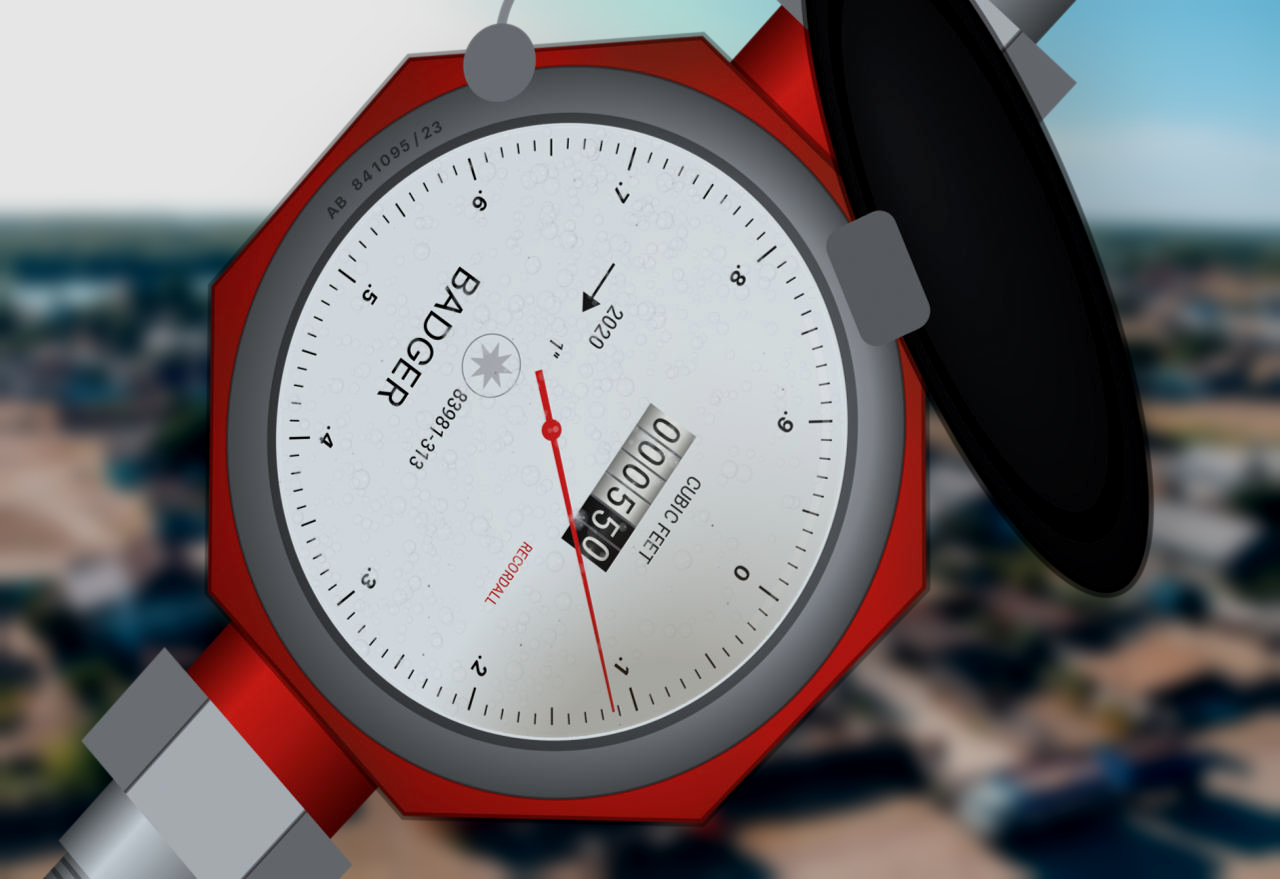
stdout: value=550.11 unit=ft³
